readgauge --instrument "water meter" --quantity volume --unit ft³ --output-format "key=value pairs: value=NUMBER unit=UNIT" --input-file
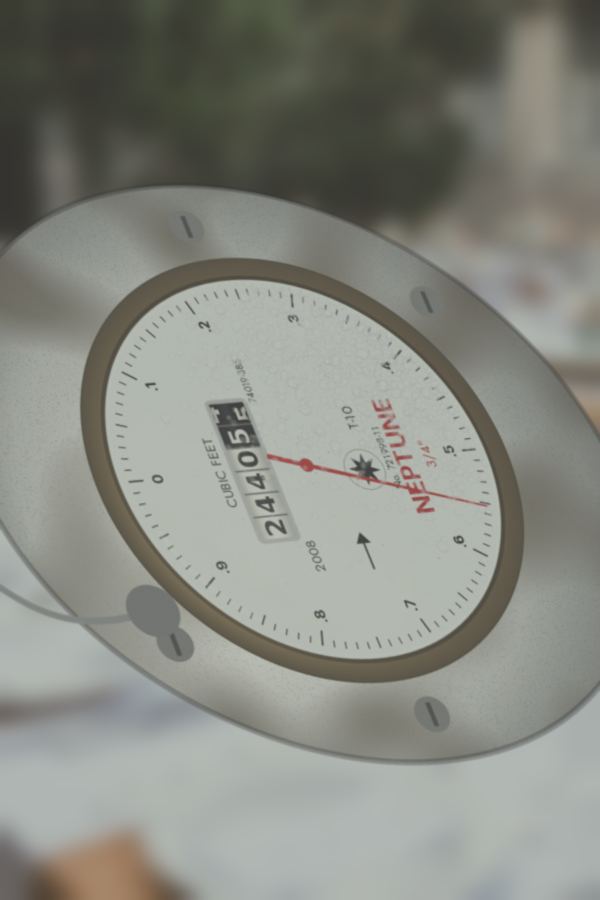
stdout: value=244054.55 unit=ft³
